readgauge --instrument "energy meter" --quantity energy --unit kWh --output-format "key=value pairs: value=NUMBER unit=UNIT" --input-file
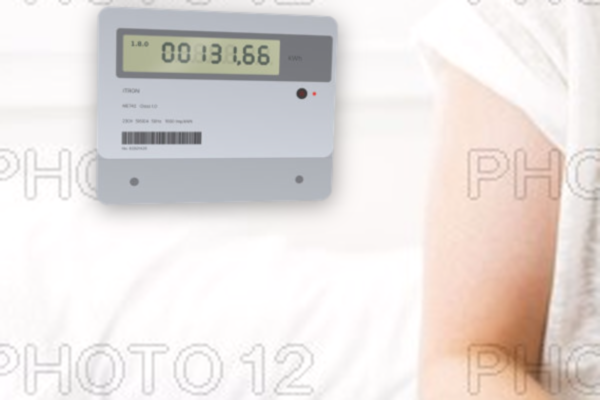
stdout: value=131.66 unit=kWh
